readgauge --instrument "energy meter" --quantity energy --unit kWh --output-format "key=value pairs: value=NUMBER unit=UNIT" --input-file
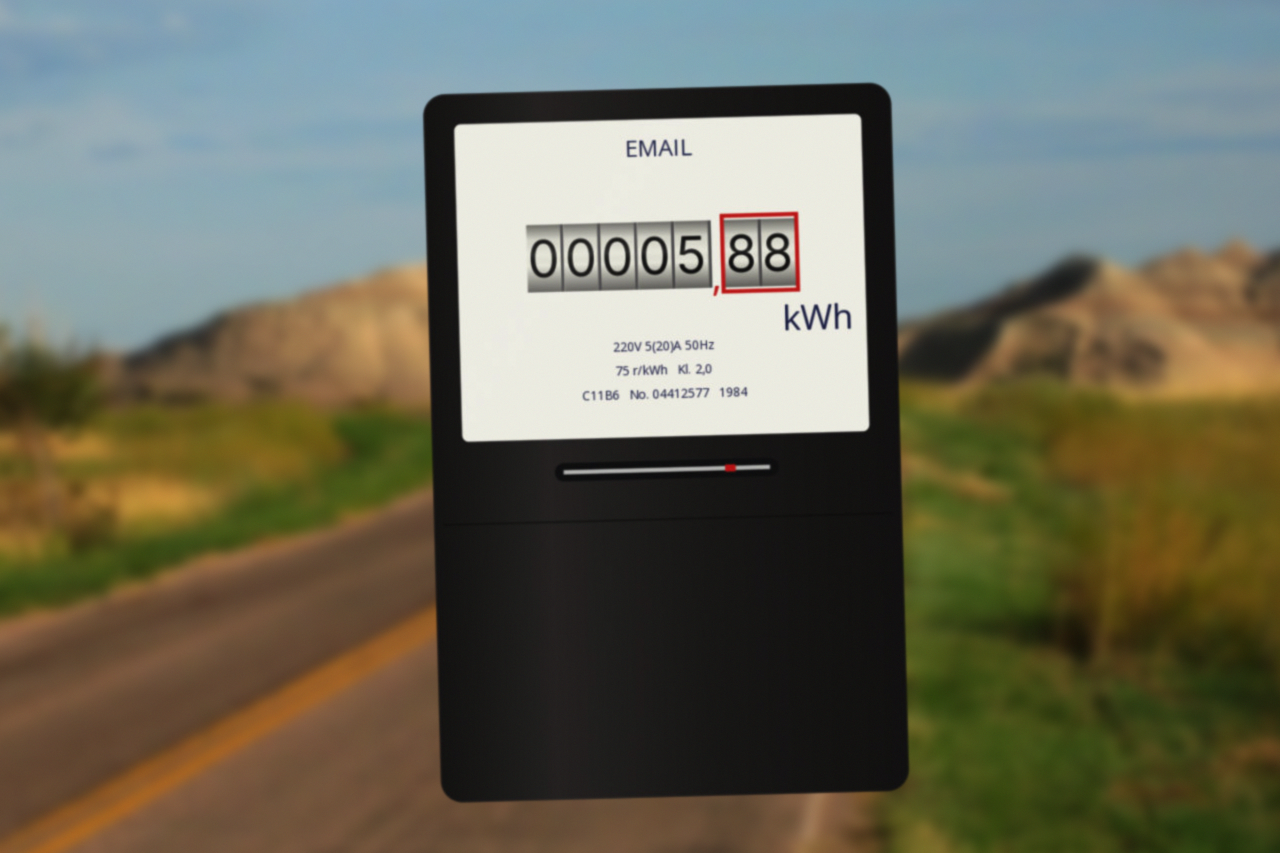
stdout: value=5.88 unit=kWh
